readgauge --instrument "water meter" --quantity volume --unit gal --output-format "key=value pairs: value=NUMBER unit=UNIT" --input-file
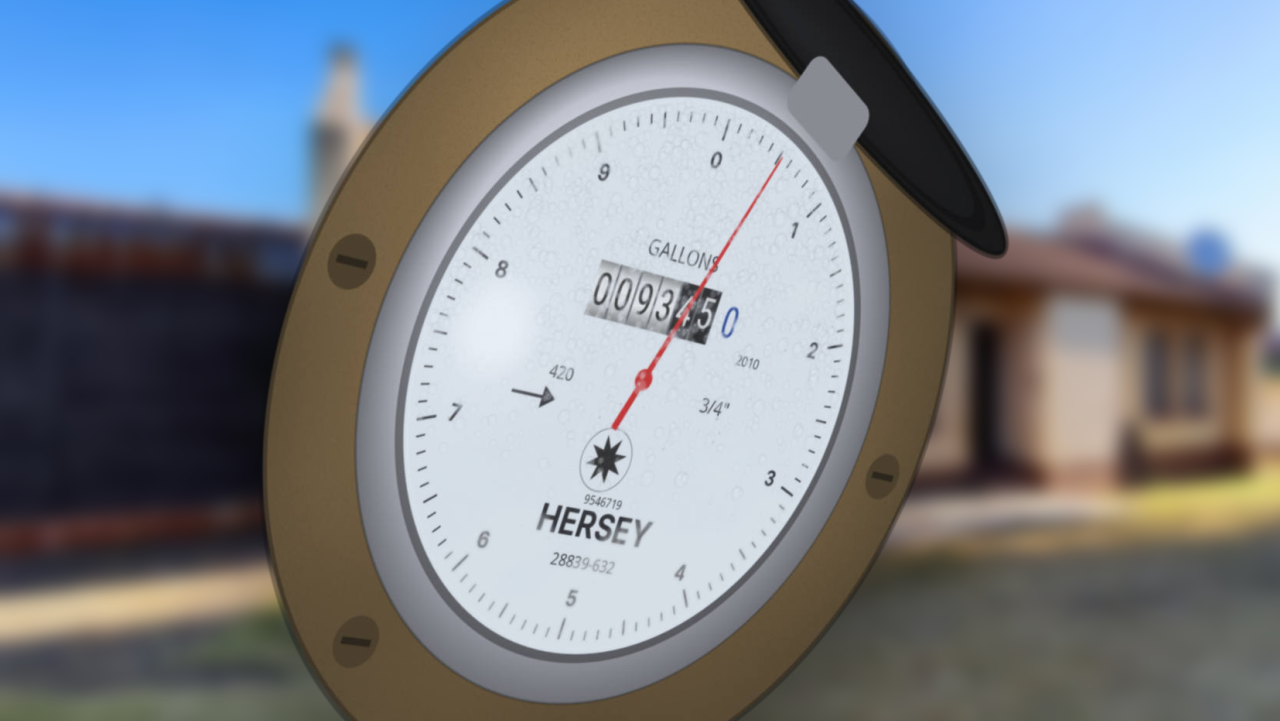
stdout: value=93450.5 unit=gal
